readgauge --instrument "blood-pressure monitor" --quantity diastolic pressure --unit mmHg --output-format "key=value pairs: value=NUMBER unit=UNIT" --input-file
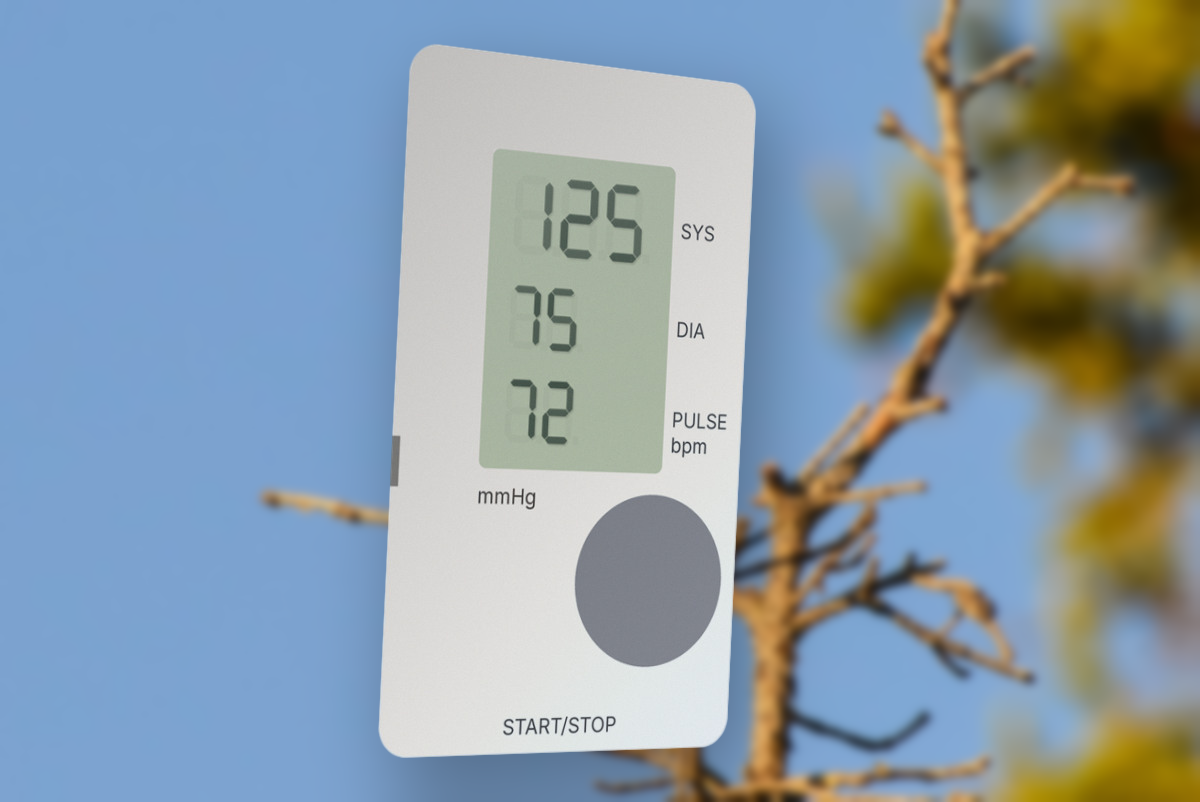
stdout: value=75 unit=mmHg
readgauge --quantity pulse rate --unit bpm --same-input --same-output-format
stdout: value=72 unit=bpm
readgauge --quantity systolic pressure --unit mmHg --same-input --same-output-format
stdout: value=125 unit=mmHg
